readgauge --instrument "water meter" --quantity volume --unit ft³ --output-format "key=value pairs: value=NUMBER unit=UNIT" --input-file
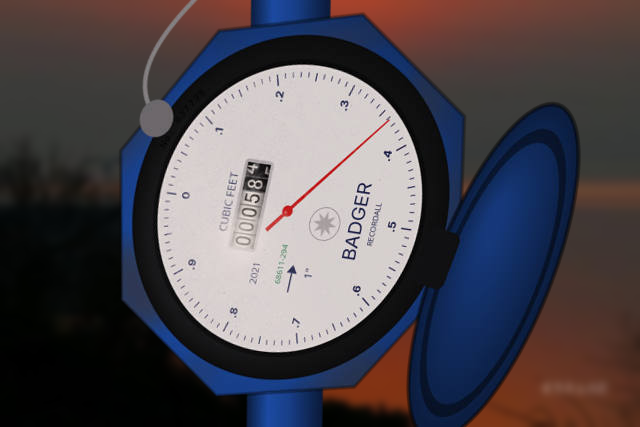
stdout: value=584.36 unit=ft³
